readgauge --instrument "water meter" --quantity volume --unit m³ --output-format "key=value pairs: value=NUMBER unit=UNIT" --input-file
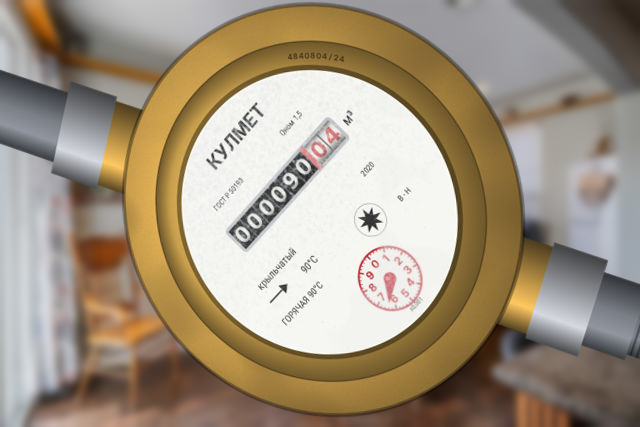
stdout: value=90.046 unit=m³
